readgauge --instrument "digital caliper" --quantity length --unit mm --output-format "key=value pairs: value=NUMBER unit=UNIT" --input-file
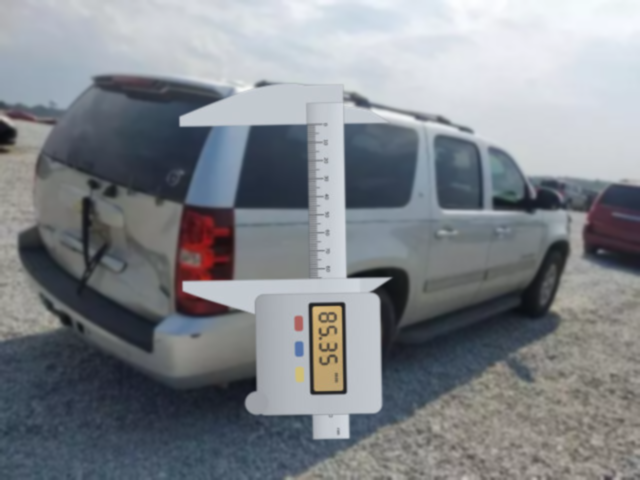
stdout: value=85.35 unit=mm
